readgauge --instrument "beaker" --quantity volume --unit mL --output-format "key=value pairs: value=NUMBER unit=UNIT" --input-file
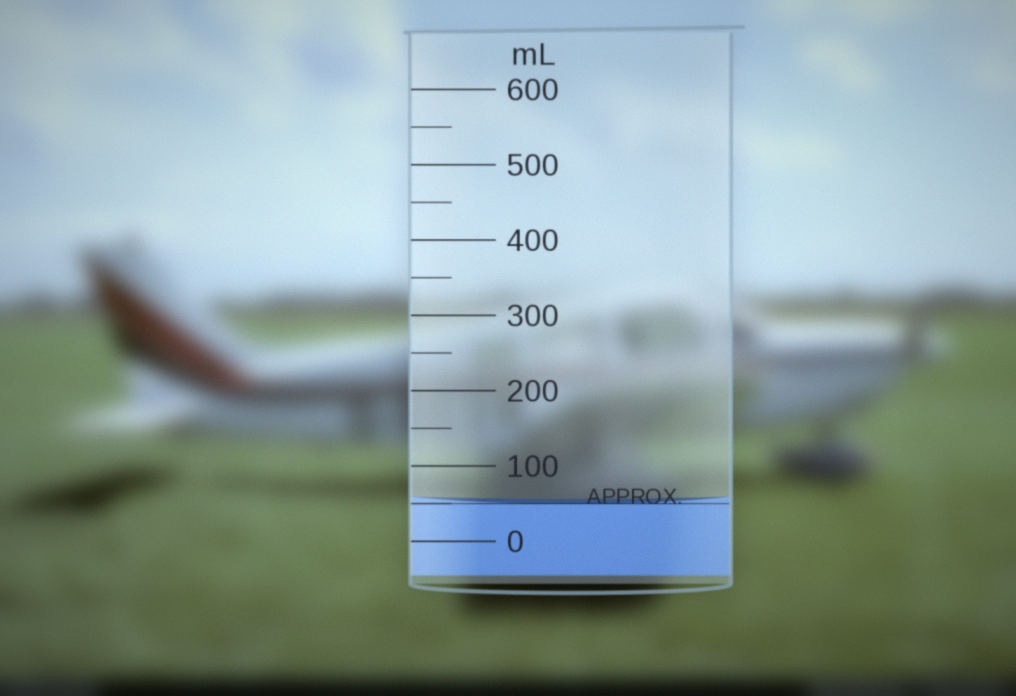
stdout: value=50 unit=mL
